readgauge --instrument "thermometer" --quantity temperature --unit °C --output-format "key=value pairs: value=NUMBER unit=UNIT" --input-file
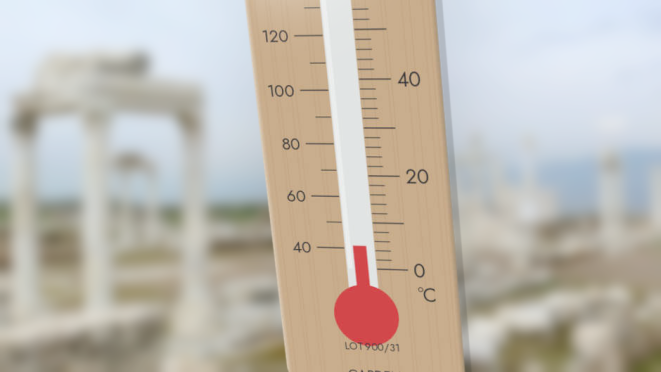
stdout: value=5 unit=°C
